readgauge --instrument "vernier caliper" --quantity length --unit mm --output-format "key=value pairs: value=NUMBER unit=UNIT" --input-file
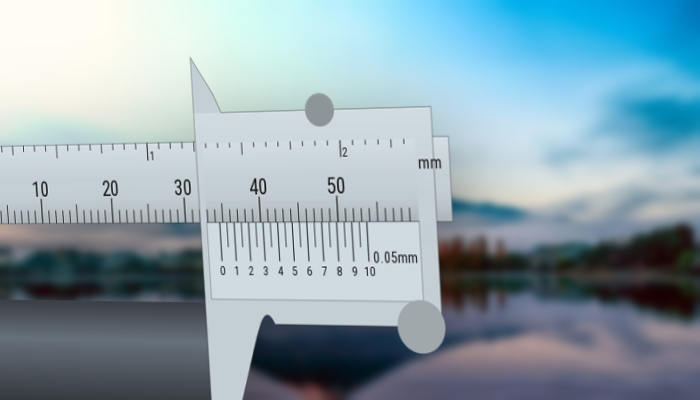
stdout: value=34.6 unit=mm
